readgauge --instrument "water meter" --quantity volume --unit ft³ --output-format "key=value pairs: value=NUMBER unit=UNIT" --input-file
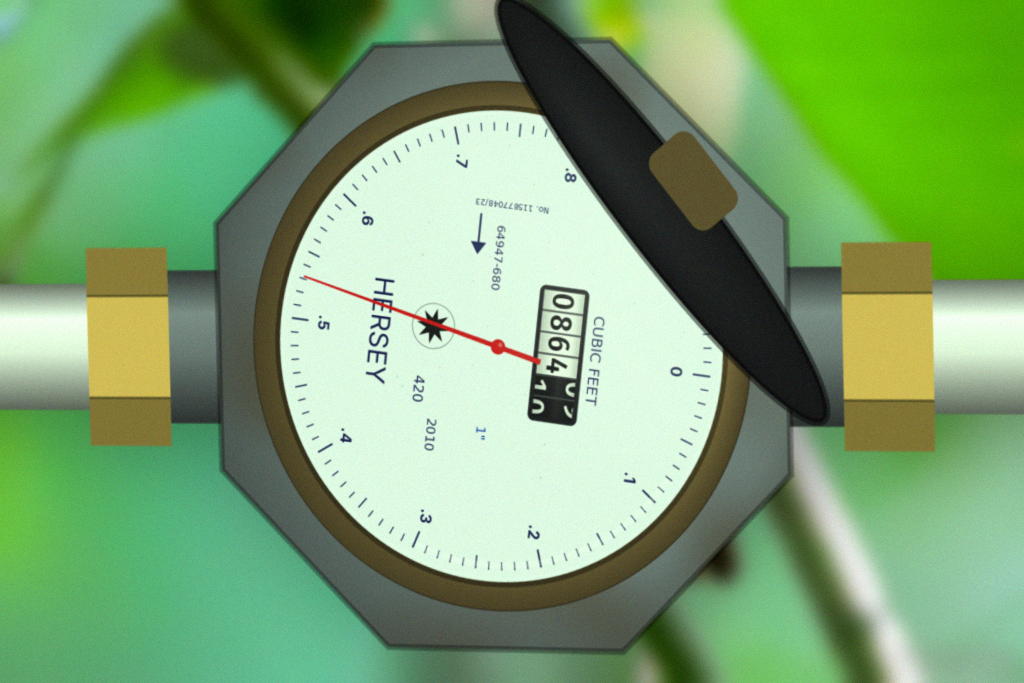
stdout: value=86409.53 unit=ft³
